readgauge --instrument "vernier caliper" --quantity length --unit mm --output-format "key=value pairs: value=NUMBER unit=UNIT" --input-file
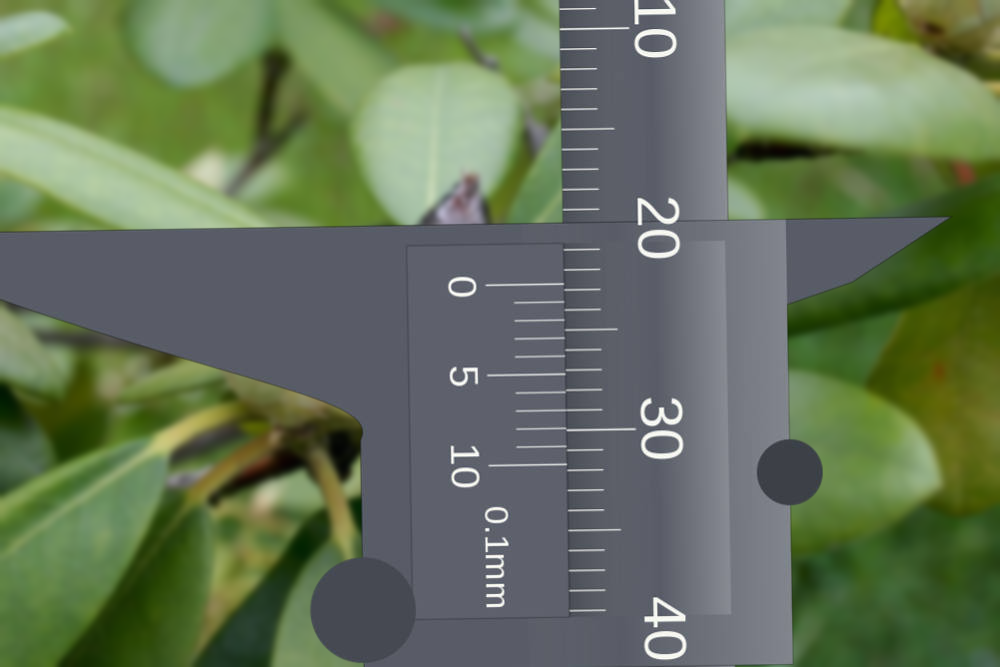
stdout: value=22.7 unit=mm
